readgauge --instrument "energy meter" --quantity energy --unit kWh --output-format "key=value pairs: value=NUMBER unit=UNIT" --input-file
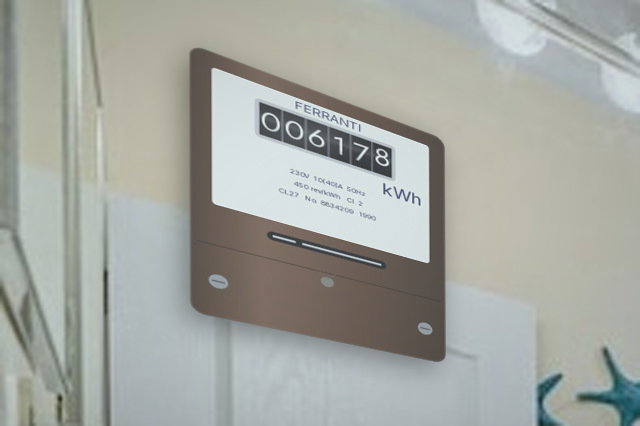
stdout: value=6178 unit=kWh
